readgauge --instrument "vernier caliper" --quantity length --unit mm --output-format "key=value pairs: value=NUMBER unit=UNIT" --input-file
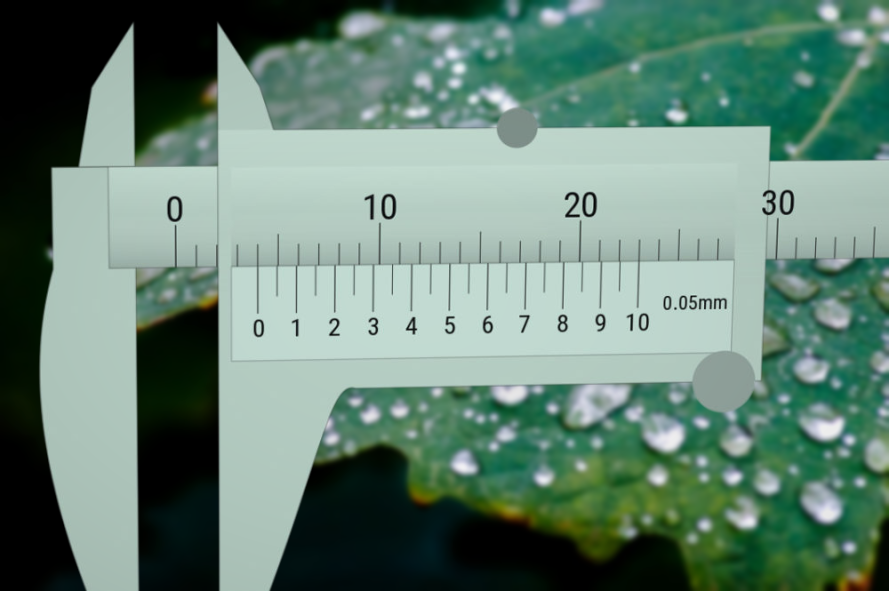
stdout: value=4.0 unit=mm
